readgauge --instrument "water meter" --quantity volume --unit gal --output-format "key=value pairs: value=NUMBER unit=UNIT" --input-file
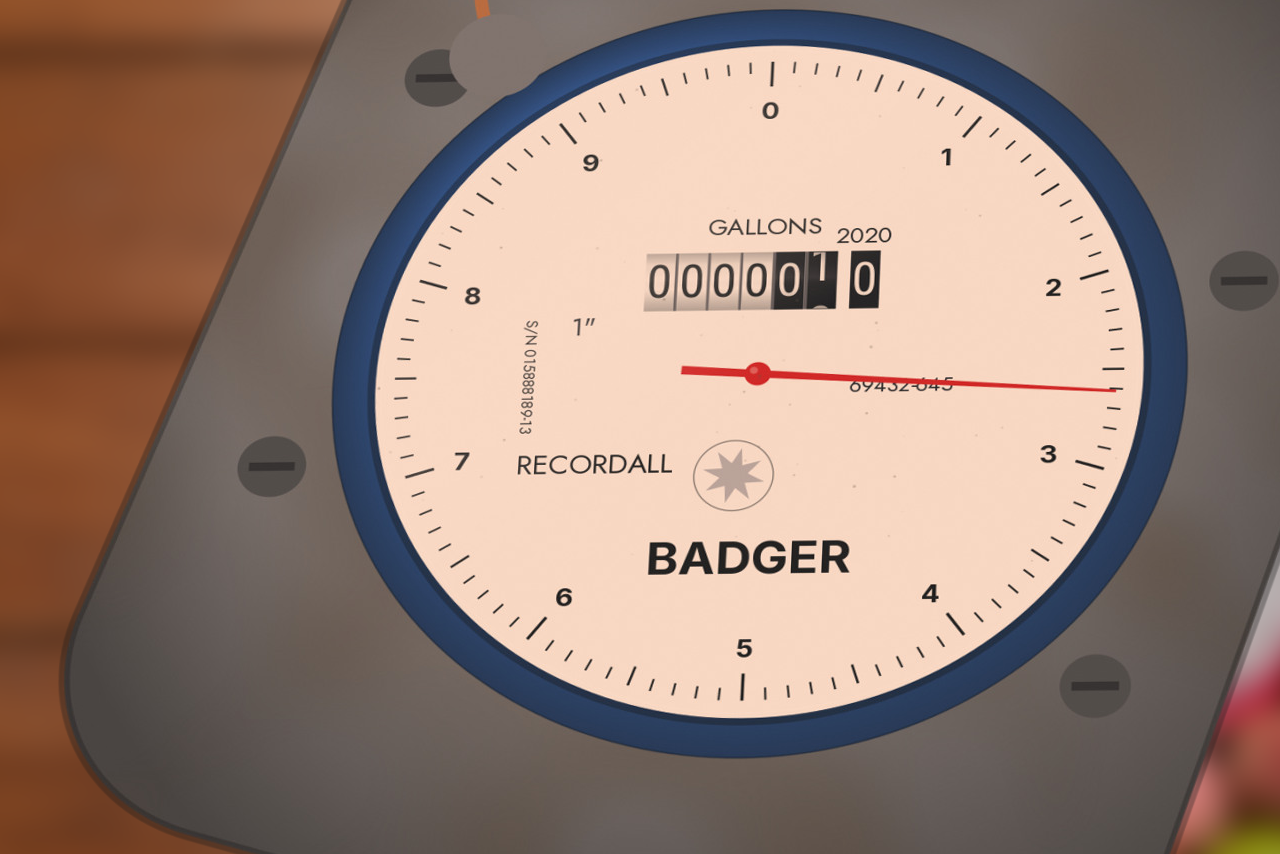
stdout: value=12.6 unit=gal
